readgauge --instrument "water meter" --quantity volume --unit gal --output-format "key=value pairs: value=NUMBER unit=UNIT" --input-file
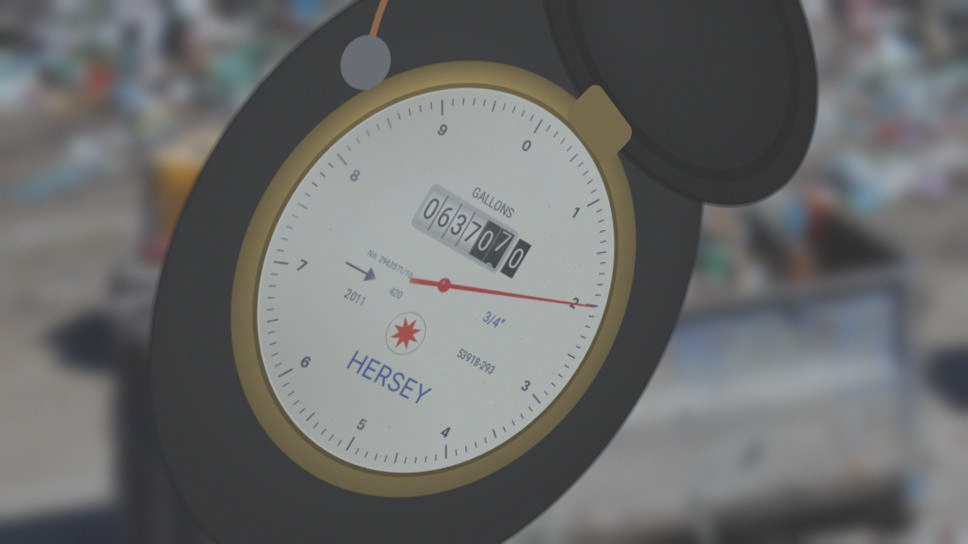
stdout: value=637072.0 unit=gal
